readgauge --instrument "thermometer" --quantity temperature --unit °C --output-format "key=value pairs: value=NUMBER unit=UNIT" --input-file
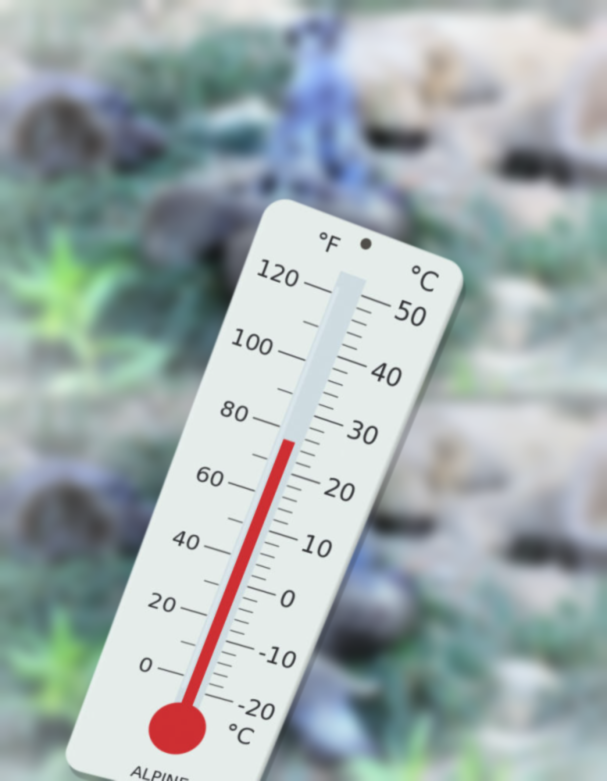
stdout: value=25 unit=°C
